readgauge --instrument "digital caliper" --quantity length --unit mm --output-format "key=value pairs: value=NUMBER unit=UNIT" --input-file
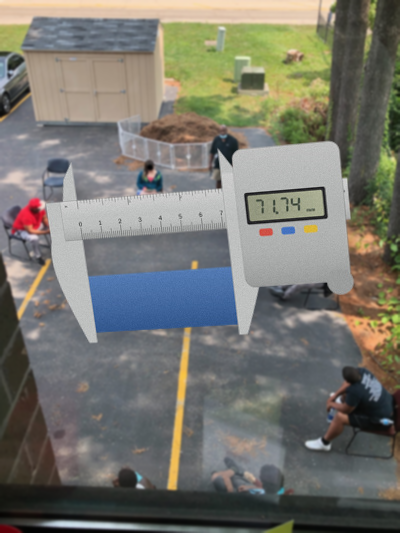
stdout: value=71.74 unit=mm
